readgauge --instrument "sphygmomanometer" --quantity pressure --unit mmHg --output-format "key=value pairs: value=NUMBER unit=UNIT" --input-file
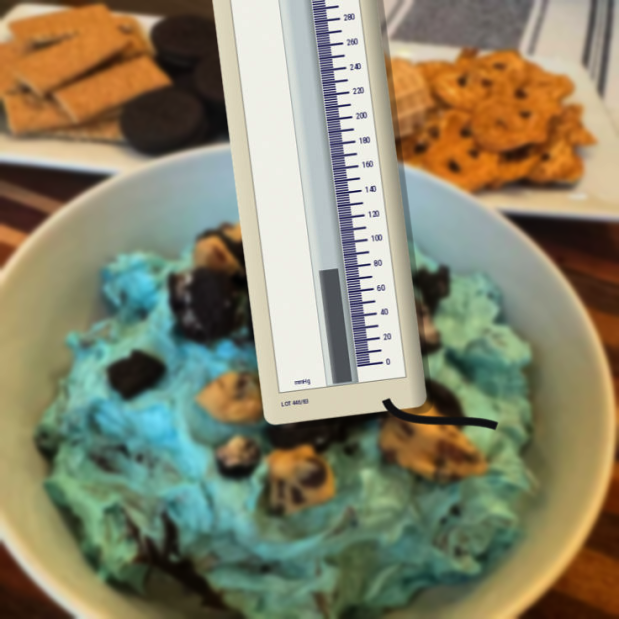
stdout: value=80 unit=mmHg
